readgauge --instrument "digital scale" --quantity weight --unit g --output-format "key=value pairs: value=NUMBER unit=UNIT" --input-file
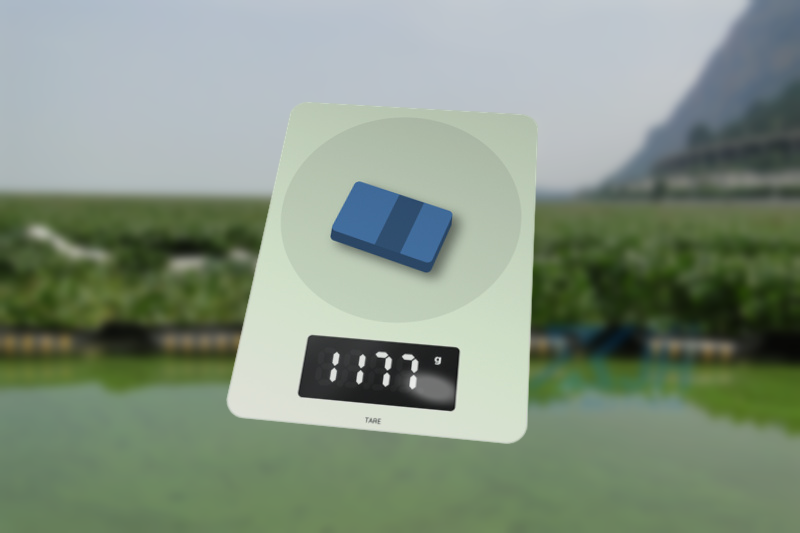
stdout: value=1177 unit=g
